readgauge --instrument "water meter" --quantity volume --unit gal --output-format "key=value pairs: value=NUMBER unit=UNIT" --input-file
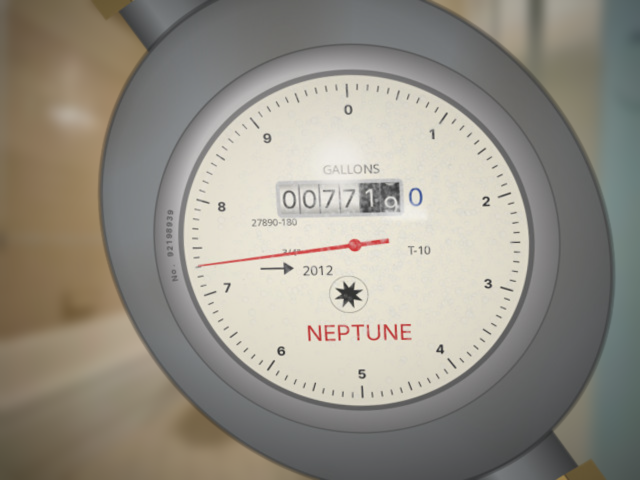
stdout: value=77187.3 unit=gal
